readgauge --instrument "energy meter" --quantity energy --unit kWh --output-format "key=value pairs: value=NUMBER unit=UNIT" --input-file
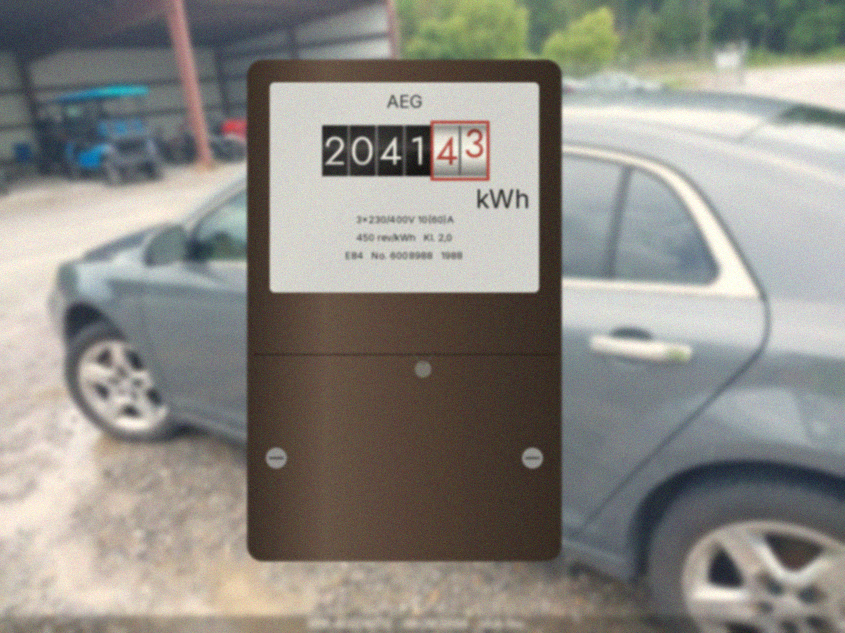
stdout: value=2041.43 unit=kWh
